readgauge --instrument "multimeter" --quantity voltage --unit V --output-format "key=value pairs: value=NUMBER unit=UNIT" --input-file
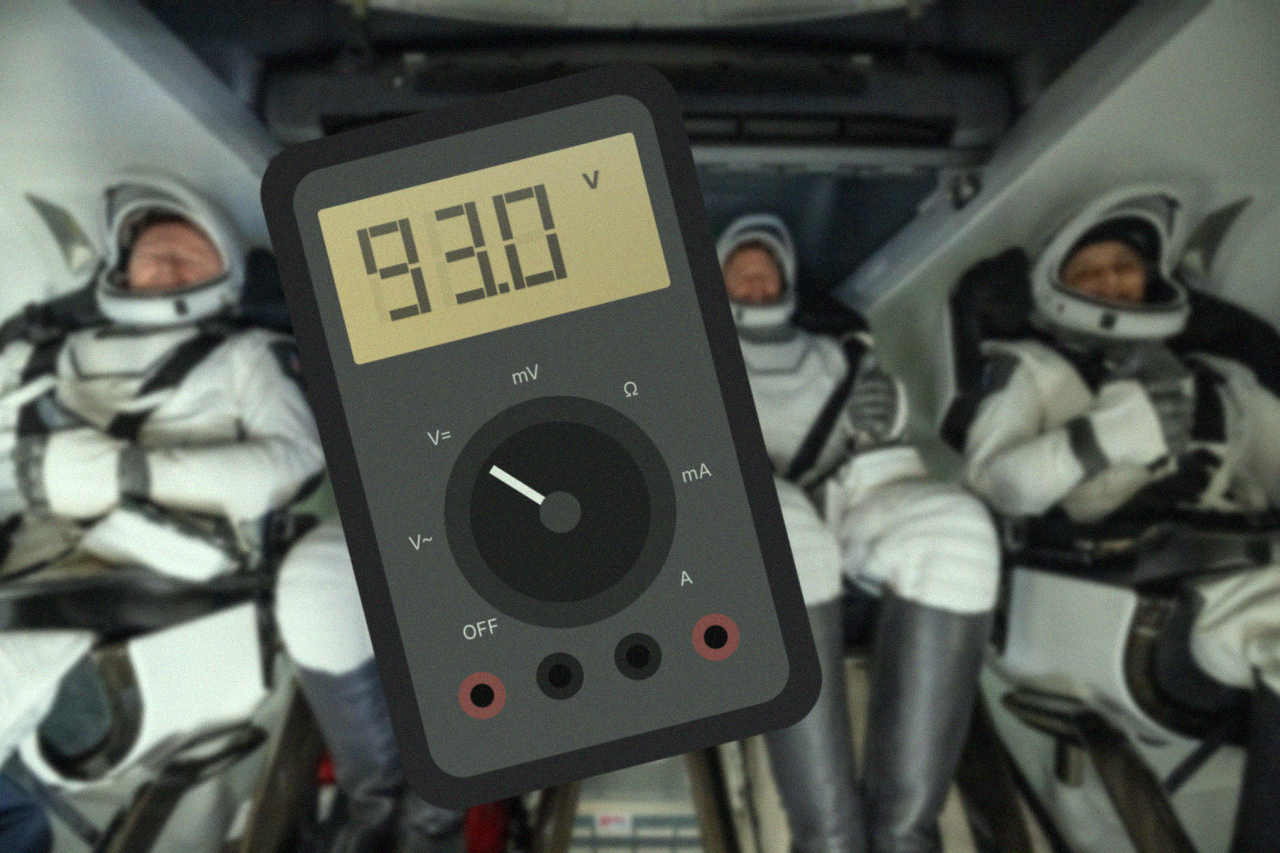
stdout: value=93.0 unit=V
